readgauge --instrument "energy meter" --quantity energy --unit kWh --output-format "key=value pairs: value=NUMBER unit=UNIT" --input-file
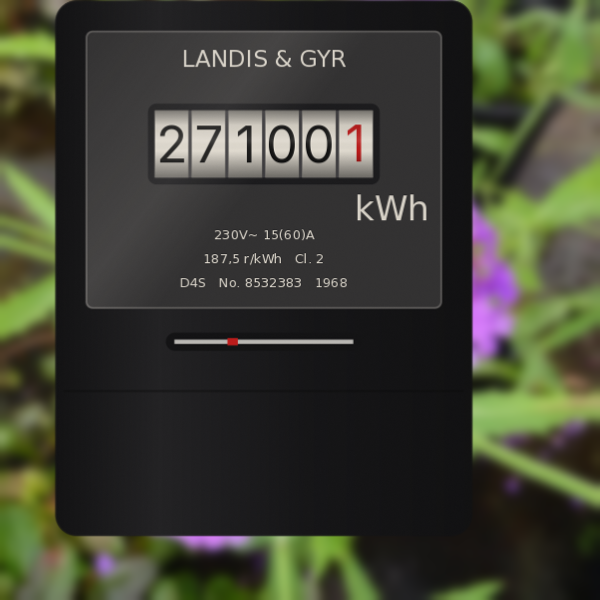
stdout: value=27100.1 unit=kWh
